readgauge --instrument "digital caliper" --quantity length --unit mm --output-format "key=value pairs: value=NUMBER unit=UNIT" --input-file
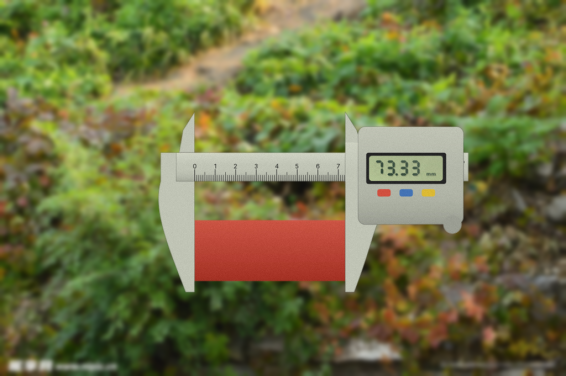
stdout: value=73.33 unit=mm
